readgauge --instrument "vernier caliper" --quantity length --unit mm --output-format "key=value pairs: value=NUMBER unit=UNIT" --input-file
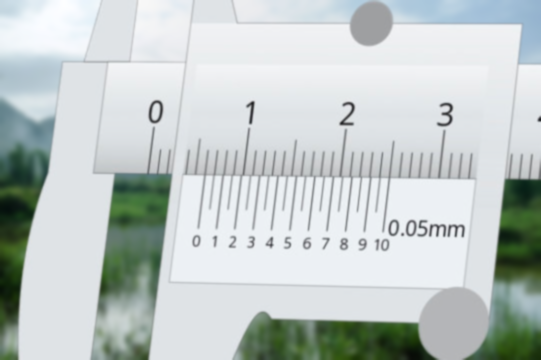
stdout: value=6.0 unit=mm
